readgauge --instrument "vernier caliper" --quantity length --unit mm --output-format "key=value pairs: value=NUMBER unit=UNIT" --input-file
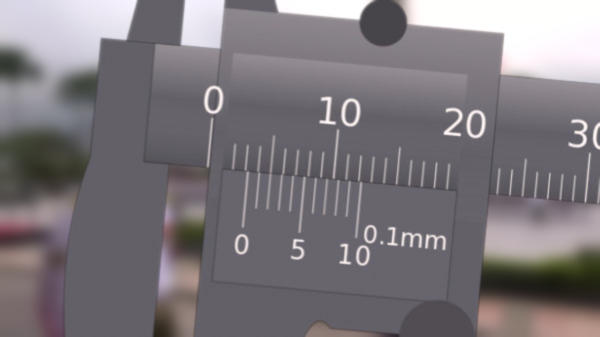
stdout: value=3.2 unit=mm
